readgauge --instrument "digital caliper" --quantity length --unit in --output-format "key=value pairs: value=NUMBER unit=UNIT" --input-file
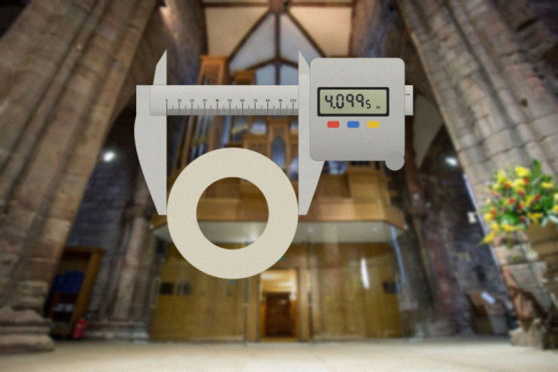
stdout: value=4.0995 unit=in
